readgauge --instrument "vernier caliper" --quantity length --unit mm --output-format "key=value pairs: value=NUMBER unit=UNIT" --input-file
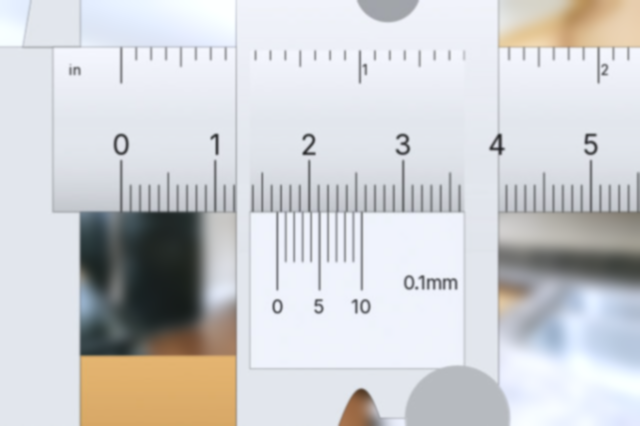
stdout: value=16.6 unit=mm
